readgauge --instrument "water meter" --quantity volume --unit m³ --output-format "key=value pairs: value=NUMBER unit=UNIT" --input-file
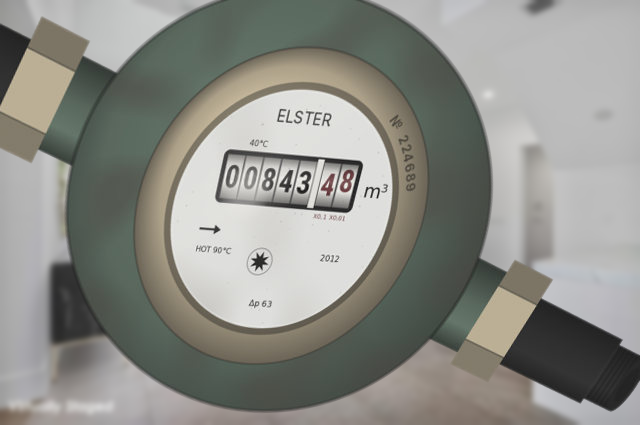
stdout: value=843.48 unit=m³
